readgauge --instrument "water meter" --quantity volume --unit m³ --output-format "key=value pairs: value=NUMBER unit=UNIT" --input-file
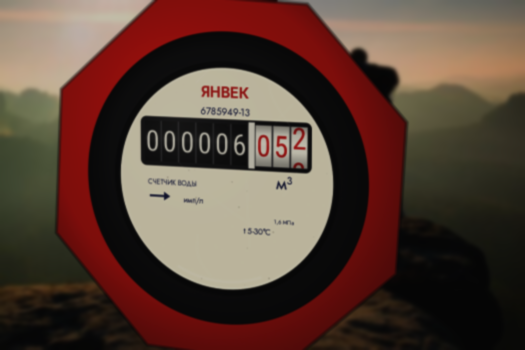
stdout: value=6.052 unit=m³
